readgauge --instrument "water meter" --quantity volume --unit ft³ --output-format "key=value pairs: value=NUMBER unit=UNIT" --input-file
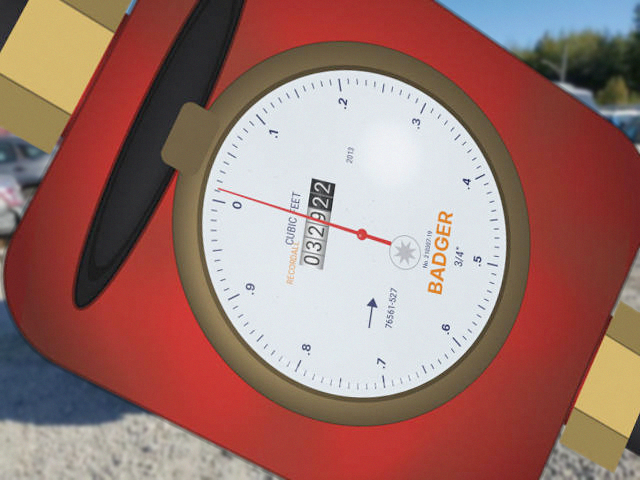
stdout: value=32922.01 unit=ft³
